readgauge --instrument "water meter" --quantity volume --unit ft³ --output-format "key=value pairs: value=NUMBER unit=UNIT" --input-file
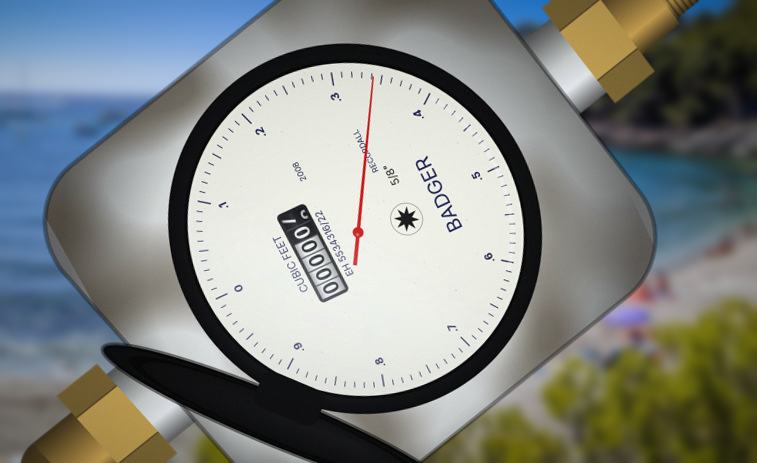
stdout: value=7.34 unit=ft³
